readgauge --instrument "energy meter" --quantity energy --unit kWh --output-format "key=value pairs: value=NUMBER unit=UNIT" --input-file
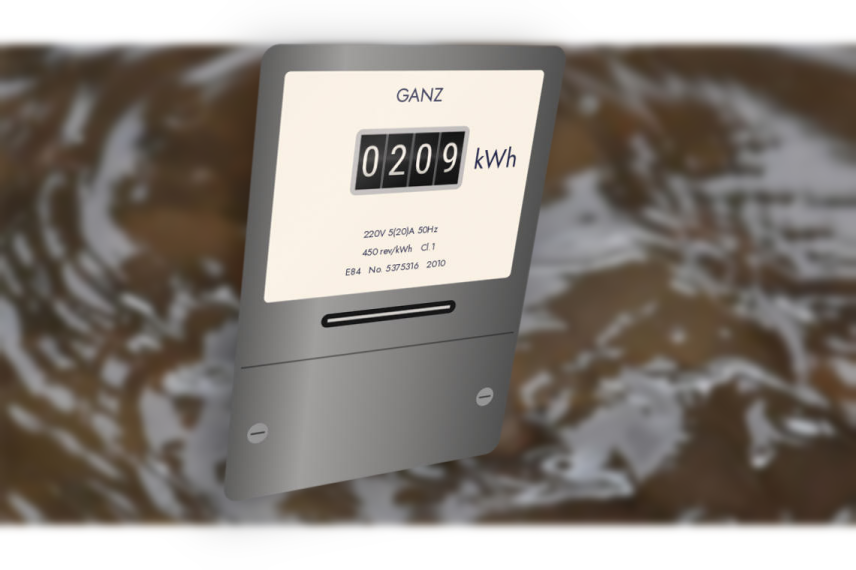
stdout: value=209 unit=kWh
